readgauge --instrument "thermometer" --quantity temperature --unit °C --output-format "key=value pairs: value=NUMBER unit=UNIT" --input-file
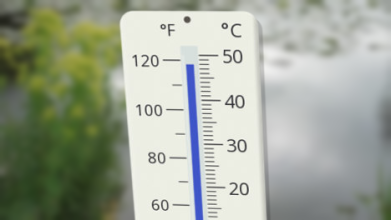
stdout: value=48 unit=°C
